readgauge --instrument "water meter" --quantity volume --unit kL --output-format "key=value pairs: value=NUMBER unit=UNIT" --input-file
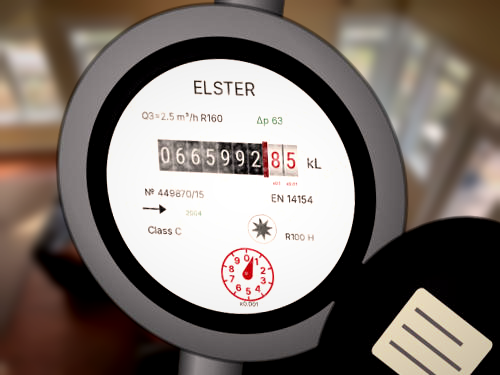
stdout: value=665992.850 unit=kL
